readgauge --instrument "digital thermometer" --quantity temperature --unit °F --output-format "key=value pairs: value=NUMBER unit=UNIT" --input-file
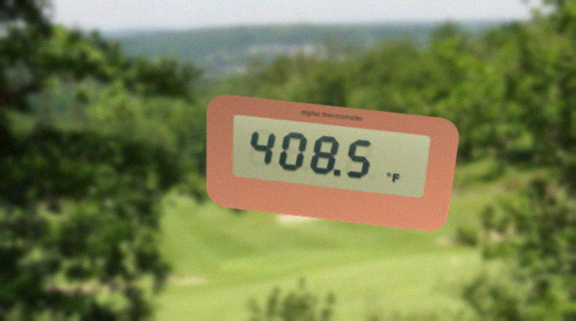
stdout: value=408.5 unit=°F
